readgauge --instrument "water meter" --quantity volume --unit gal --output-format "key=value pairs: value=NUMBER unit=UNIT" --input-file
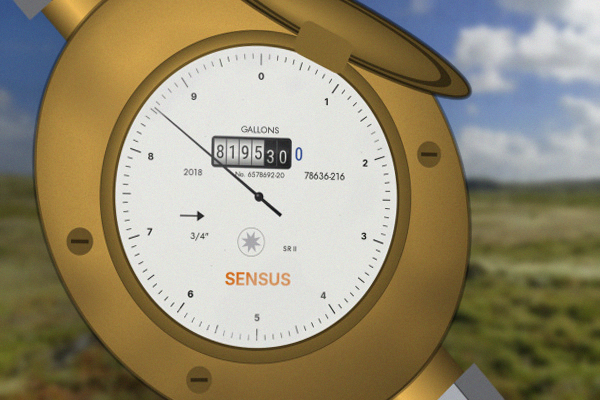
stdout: value=8195298.5 unit=gal
